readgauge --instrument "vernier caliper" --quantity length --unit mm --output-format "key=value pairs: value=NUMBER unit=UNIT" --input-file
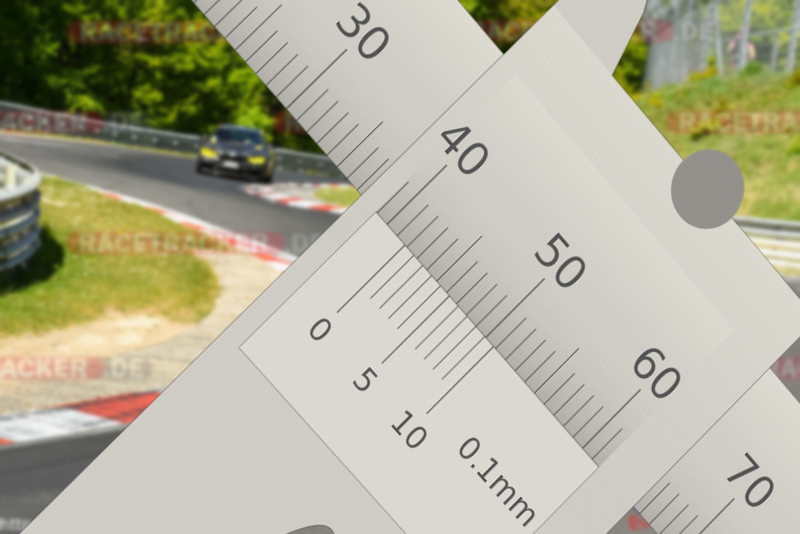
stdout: value=41.8 unit=mm
